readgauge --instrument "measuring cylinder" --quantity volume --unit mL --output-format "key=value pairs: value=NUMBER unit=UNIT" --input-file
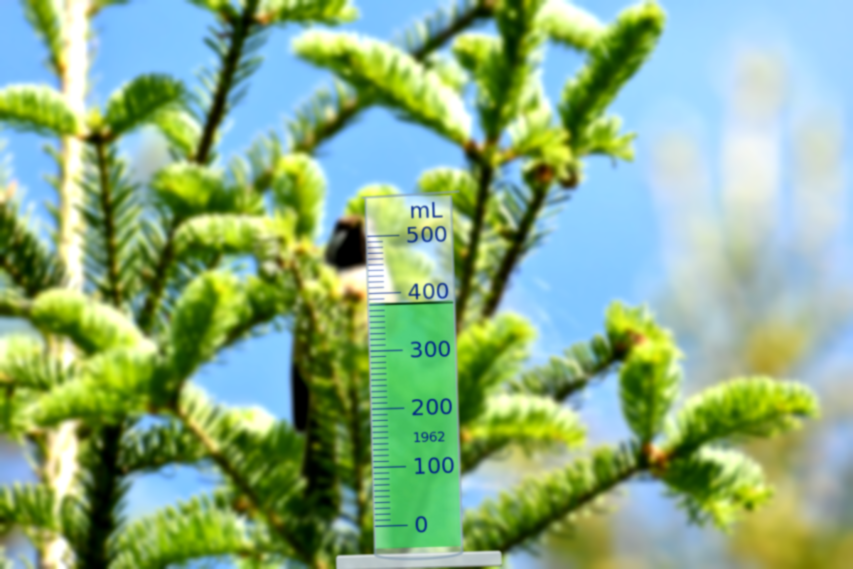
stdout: value=380 unit=mL
